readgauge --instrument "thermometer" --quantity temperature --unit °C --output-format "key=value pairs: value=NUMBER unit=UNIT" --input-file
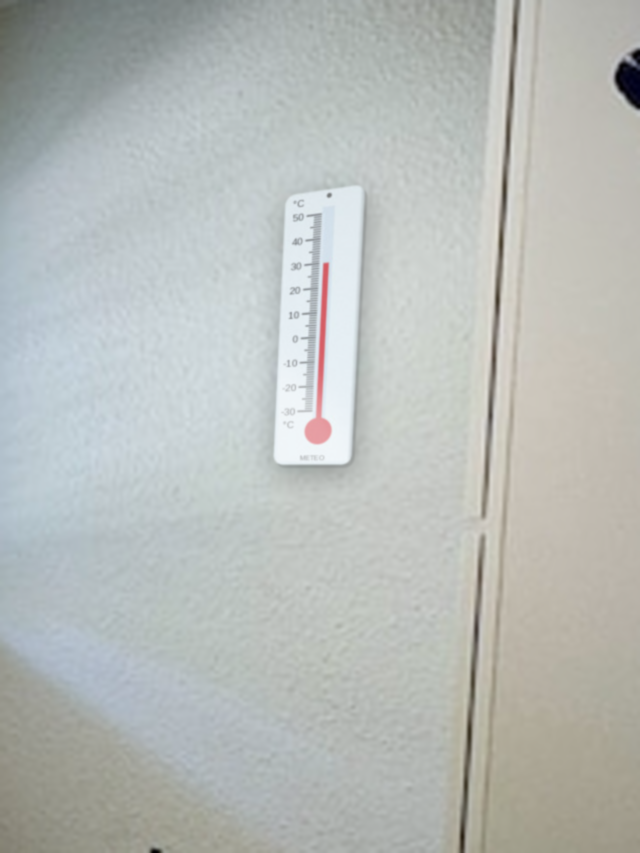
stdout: value=30 unit=°C
